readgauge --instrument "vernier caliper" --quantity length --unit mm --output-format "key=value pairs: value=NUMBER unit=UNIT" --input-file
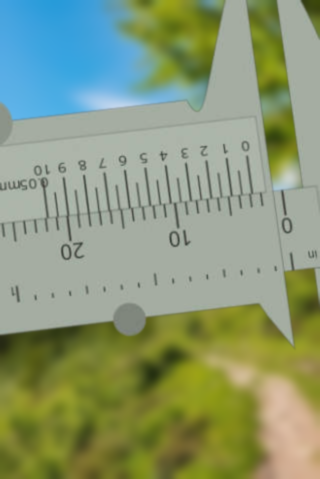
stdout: value=2.8 unit=mm
